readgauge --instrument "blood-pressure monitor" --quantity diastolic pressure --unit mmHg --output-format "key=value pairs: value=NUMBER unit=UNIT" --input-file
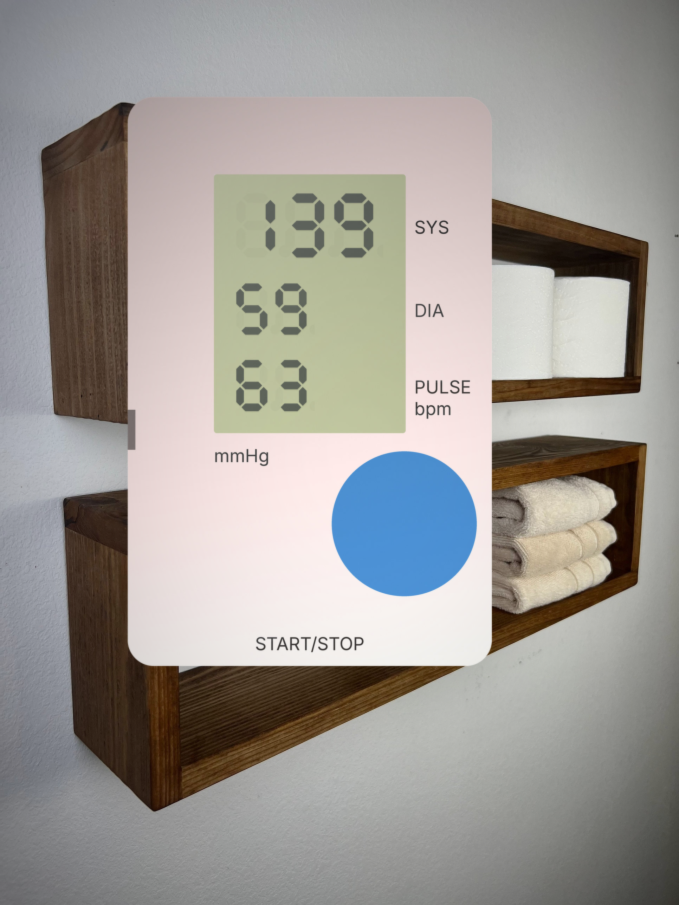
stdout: value=59 unit=mmHg
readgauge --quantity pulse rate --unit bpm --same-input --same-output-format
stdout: value=63 unit=bpm
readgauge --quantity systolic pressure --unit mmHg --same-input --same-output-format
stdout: value=139 unit=mmHg
